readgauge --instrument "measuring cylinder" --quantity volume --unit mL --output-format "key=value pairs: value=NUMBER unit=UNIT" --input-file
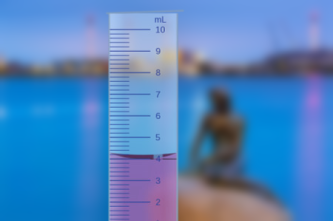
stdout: value=4 unit=mL
